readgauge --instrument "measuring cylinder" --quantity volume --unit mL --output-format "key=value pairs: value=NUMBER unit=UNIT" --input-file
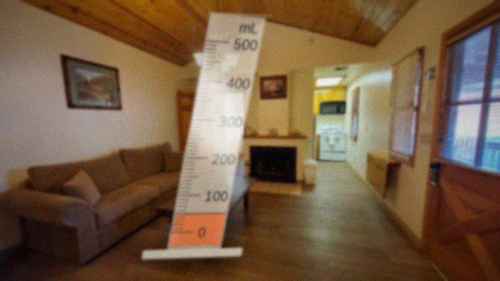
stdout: value=50 unit=mL
